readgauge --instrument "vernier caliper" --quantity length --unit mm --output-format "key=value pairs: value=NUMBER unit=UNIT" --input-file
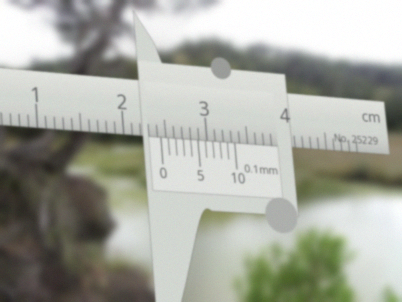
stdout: value=24.4 unit=mm
